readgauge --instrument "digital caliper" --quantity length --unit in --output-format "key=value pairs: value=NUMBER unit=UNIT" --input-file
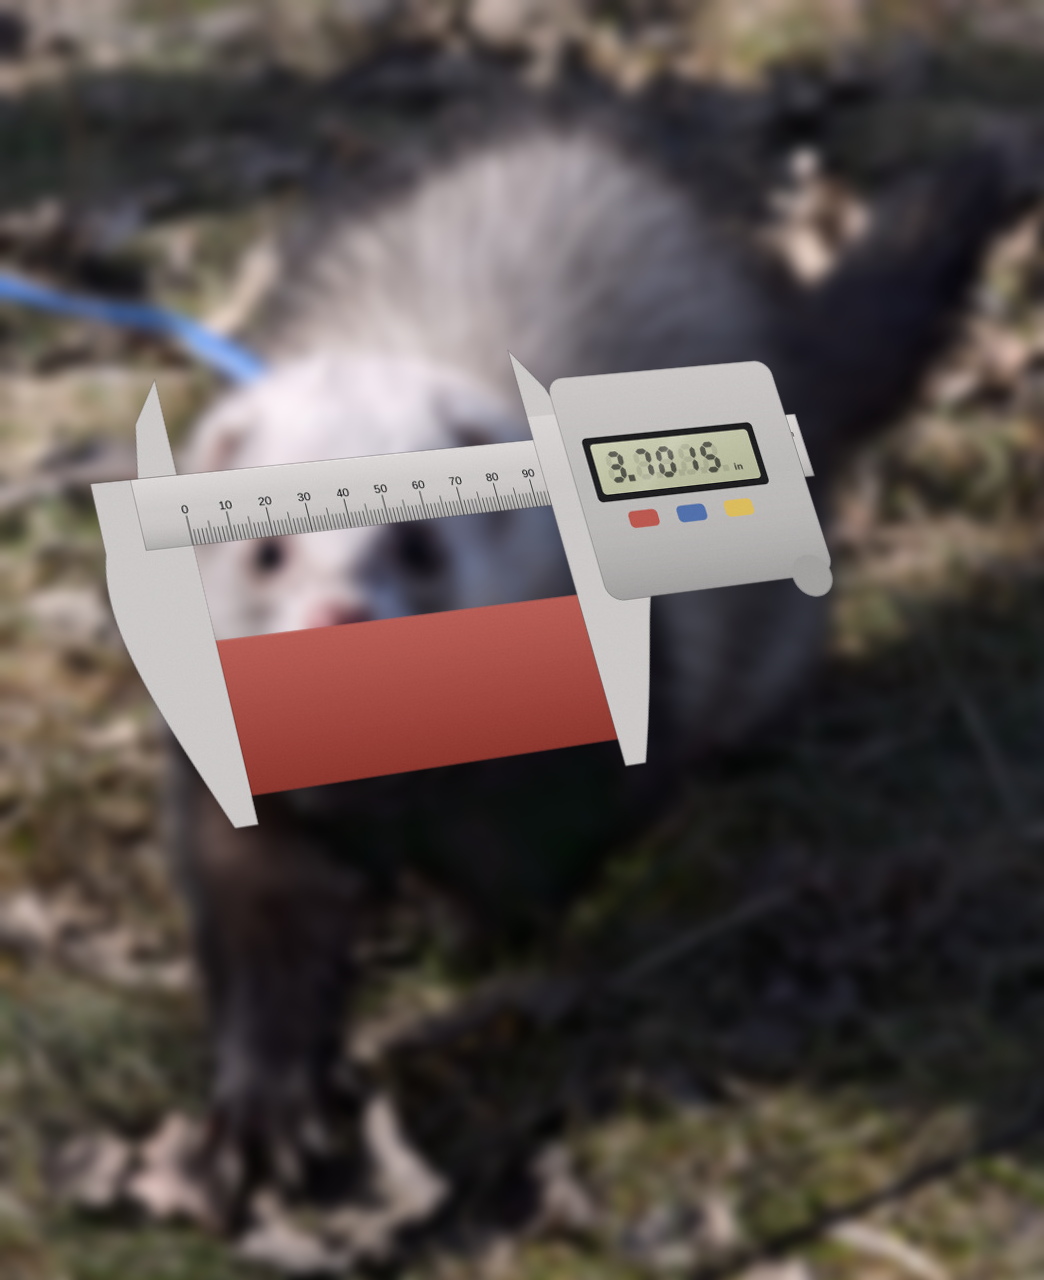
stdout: value=3.7015 unit=in
